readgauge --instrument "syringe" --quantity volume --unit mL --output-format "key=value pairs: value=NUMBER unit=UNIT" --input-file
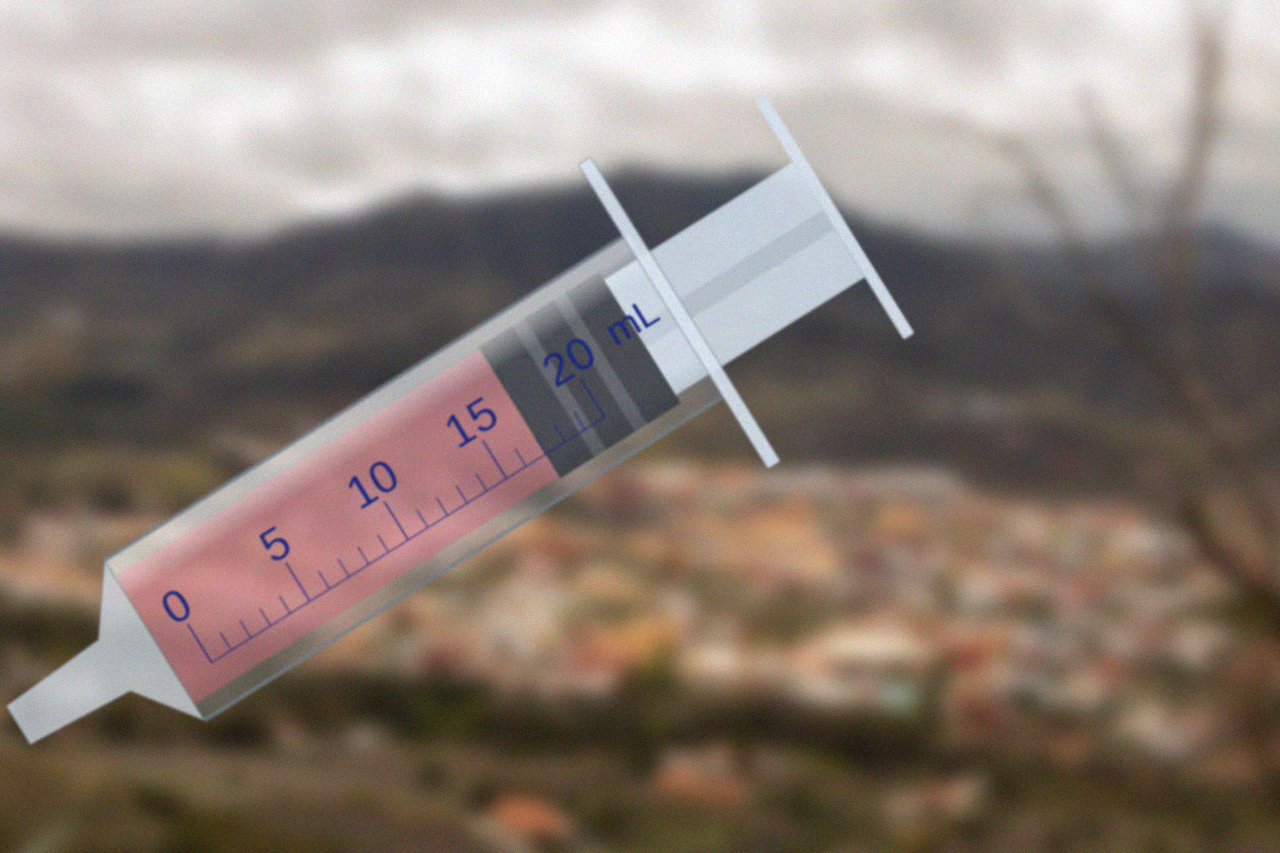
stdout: value=17 unit=mL
